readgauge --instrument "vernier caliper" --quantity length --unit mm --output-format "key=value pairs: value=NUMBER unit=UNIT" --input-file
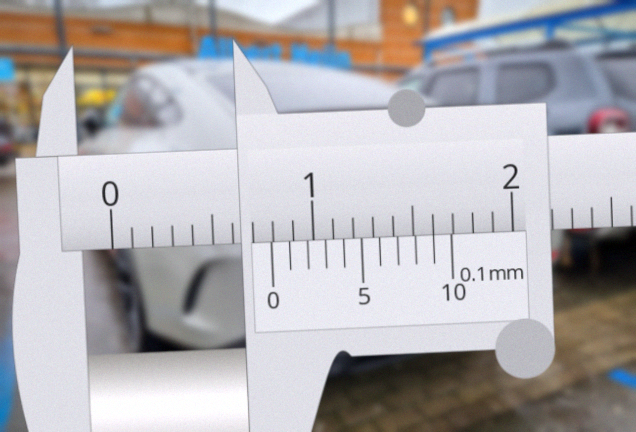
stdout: value=7.9 unit=mm
